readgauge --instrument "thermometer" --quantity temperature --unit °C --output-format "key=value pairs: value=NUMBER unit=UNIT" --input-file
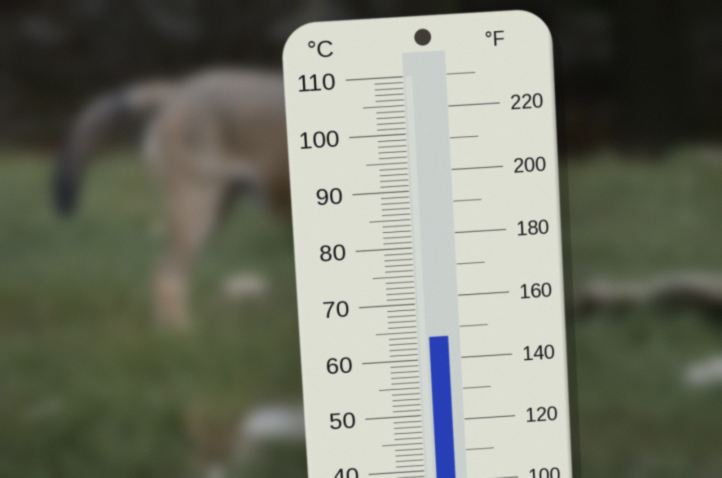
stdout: value=64 unit=°C
